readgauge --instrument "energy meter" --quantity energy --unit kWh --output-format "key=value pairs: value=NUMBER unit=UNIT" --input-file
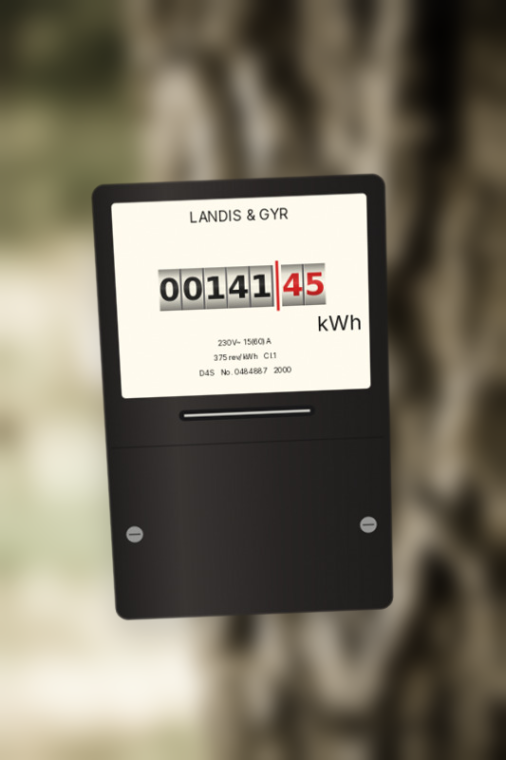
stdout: value=141.45 unit=kWh
